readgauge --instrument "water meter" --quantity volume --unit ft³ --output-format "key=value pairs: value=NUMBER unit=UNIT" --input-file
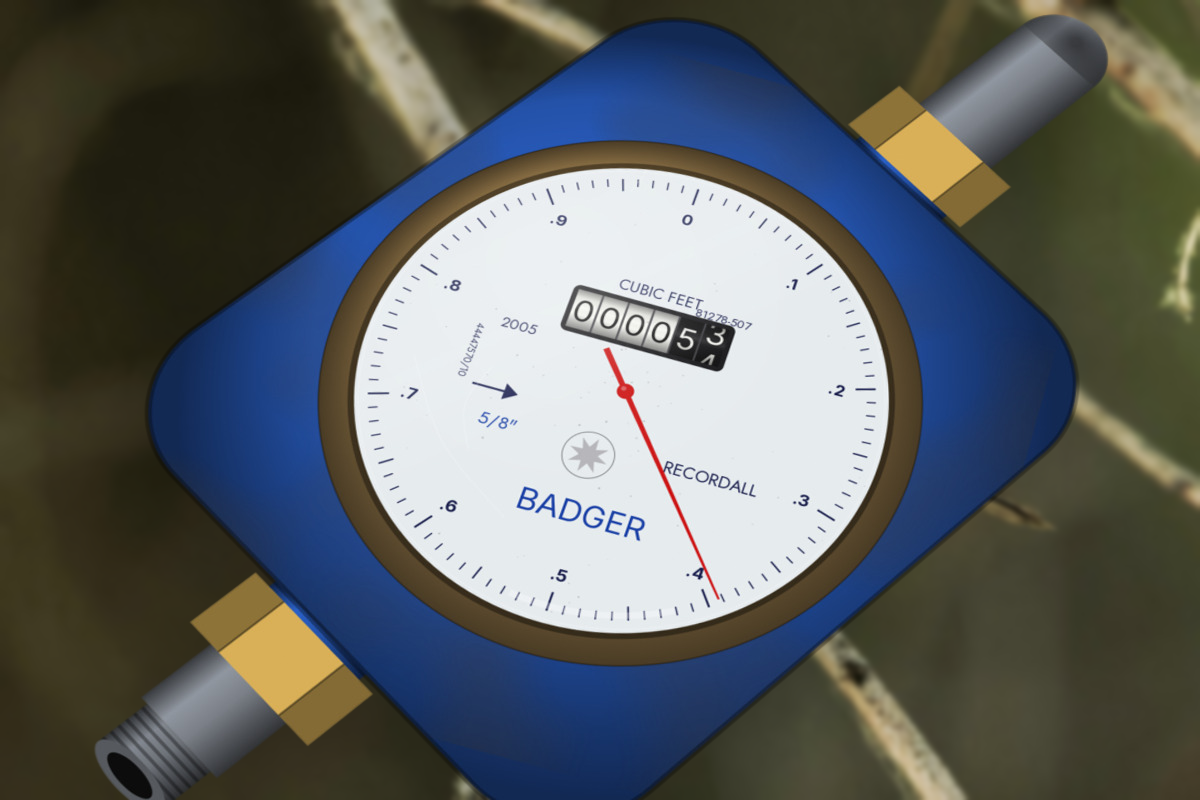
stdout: value=53.39 unit=ft³
